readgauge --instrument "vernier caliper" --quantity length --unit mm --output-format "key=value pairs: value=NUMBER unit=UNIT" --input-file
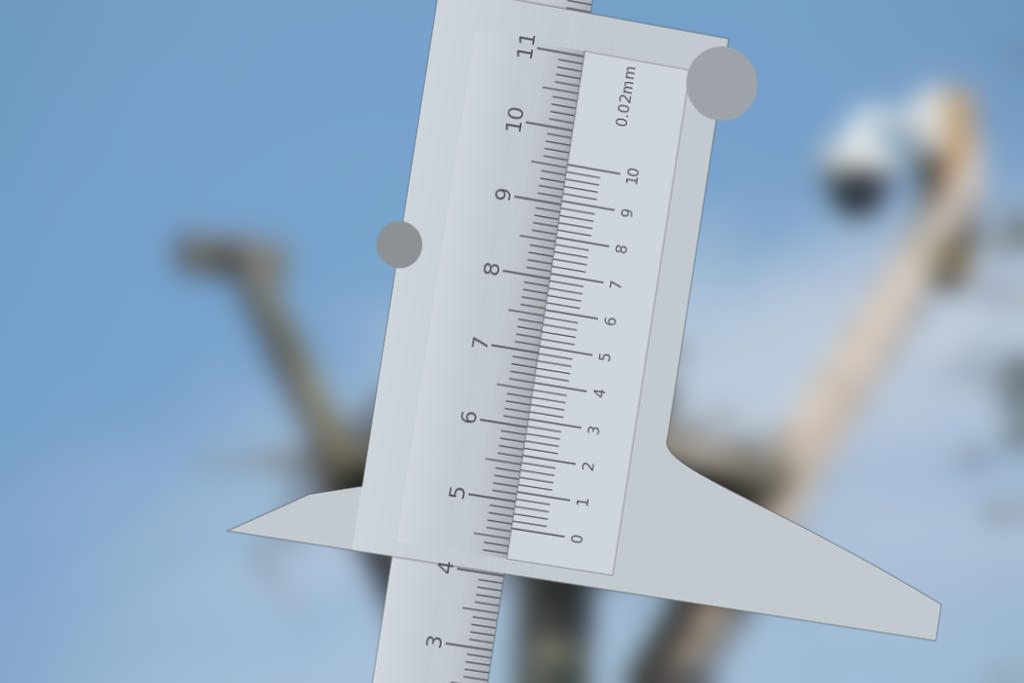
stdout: value=46.4 unit=mm
